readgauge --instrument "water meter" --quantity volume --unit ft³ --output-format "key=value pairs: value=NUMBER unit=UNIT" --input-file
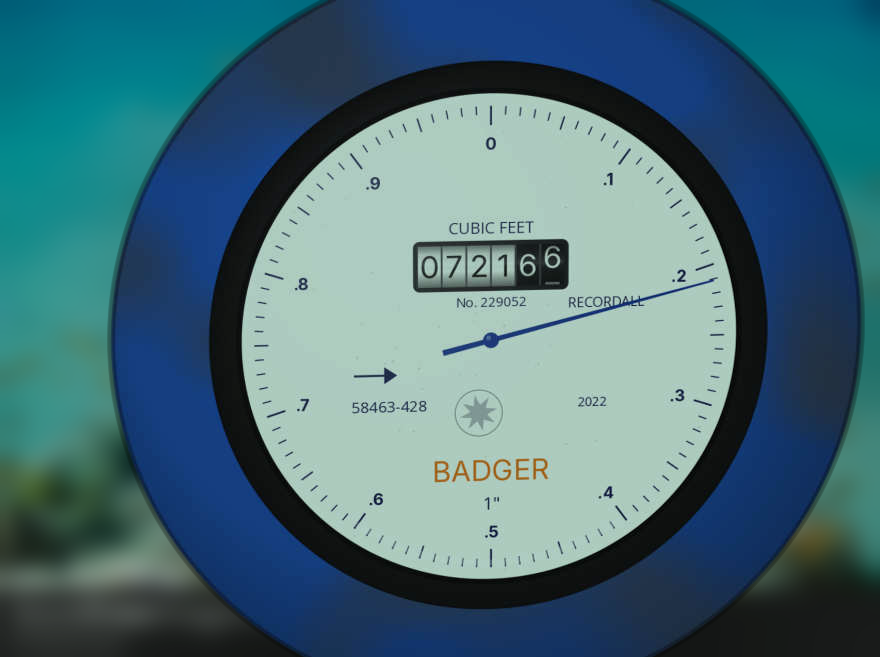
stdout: value=72166.21 unit=ft³
